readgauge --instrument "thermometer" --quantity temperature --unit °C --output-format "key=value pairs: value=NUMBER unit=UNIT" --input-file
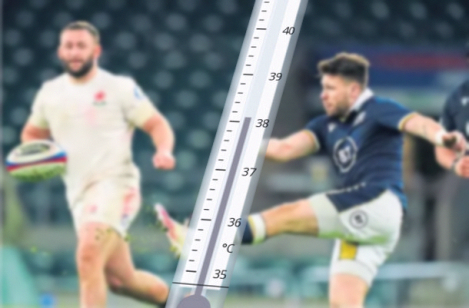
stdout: value=38.1 unit=°C
